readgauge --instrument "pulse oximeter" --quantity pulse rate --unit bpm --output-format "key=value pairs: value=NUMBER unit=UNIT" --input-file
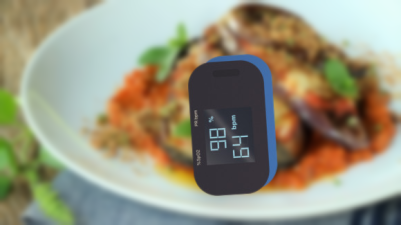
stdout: value=64 unit=bpm
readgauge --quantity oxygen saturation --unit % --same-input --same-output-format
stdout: value=98 unit=%
